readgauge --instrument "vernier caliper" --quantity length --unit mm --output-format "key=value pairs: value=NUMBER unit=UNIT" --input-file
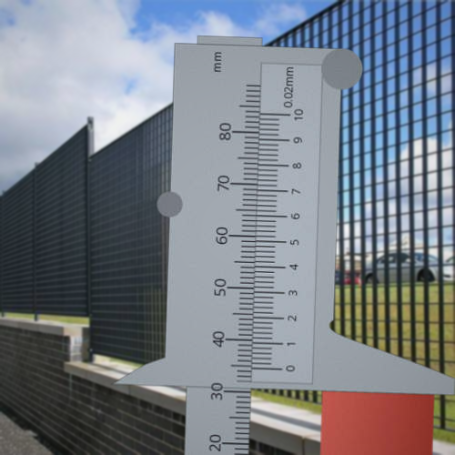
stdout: value=34.6 unit=mm
